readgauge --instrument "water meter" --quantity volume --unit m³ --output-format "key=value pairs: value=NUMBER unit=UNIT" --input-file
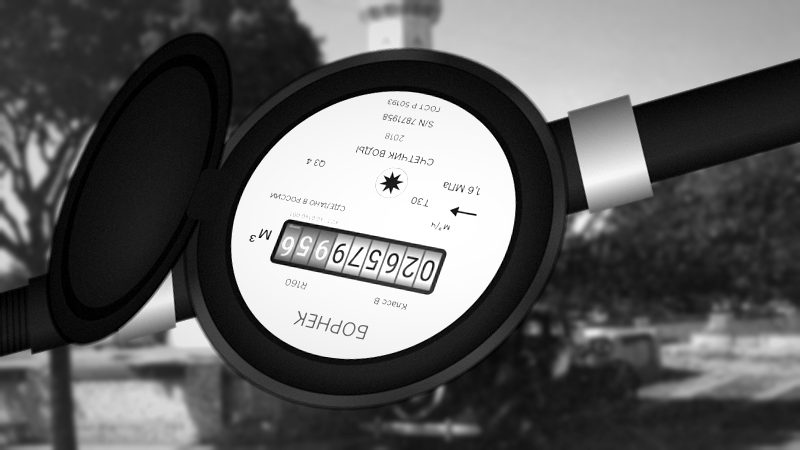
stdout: value=26579.956 unit=m³
